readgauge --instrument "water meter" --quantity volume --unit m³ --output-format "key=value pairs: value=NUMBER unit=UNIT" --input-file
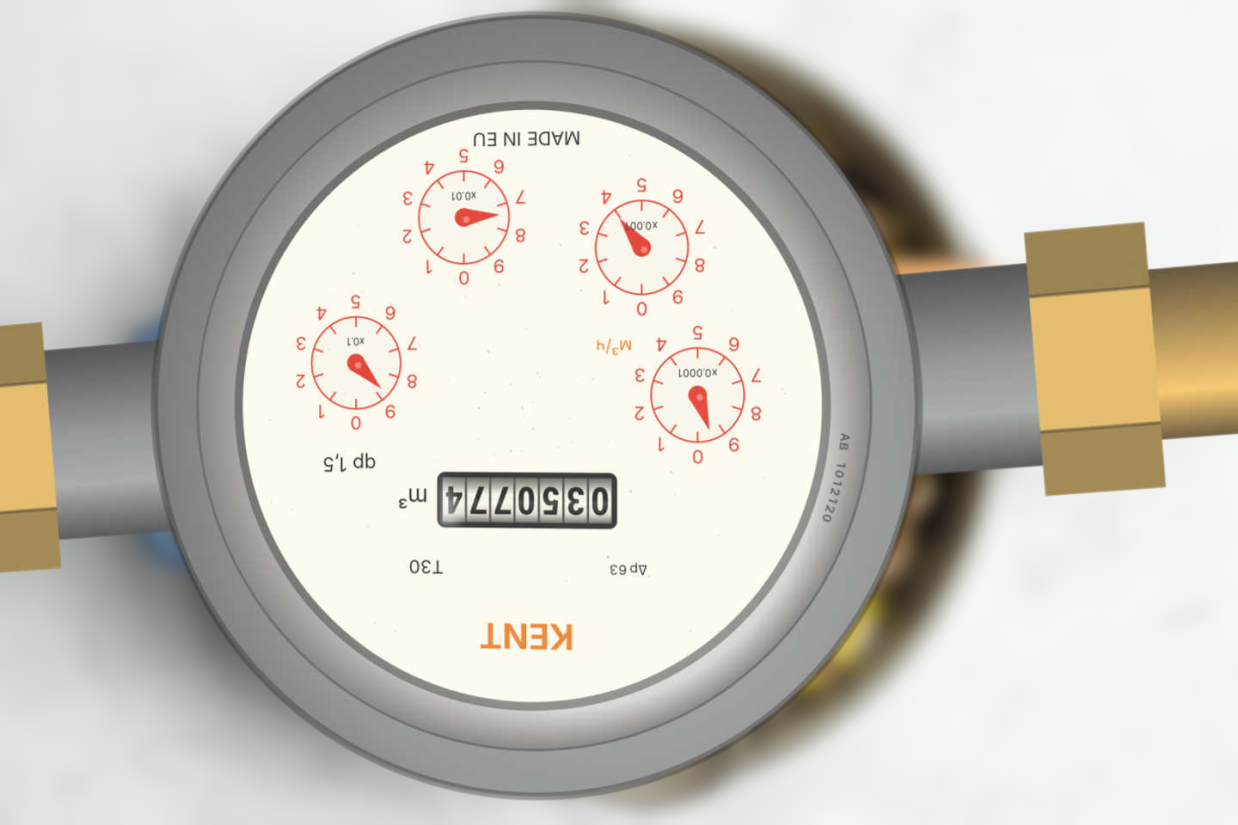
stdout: value=350774.8739 unit=m³
